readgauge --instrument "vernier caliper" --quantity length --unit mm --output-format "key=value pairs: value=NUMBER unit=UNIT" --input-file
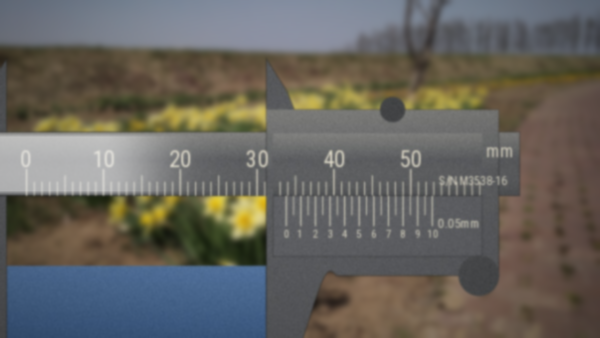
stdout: value=33.8 unit=mm
